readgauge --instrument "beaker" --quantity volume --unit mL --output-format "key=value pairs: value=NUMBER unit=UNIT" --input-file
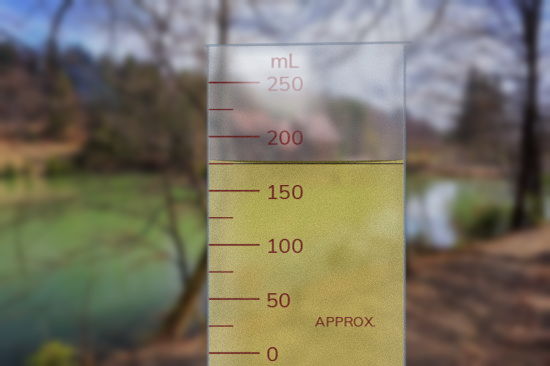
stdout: value=175 unit=mL
